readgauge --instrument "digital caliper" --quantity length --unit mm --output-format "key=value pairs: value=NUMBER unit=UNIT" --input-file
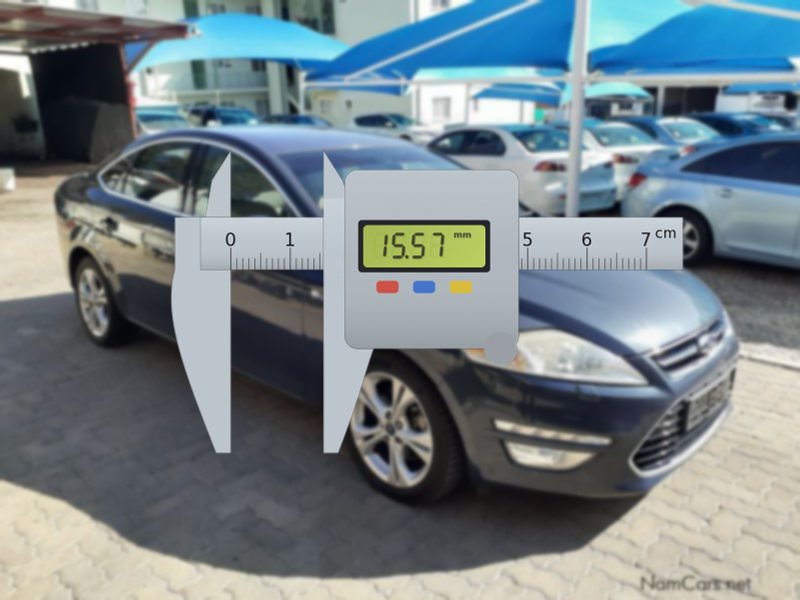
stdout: value=15.57 unit=mm
